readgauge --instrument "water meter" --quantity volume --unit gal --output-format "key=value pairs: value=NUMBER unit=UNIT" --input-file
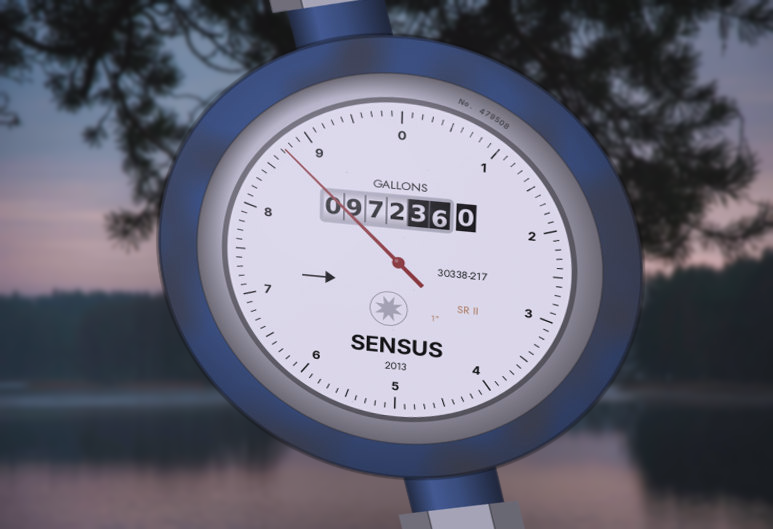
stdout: value=972358.7 unit=gal
